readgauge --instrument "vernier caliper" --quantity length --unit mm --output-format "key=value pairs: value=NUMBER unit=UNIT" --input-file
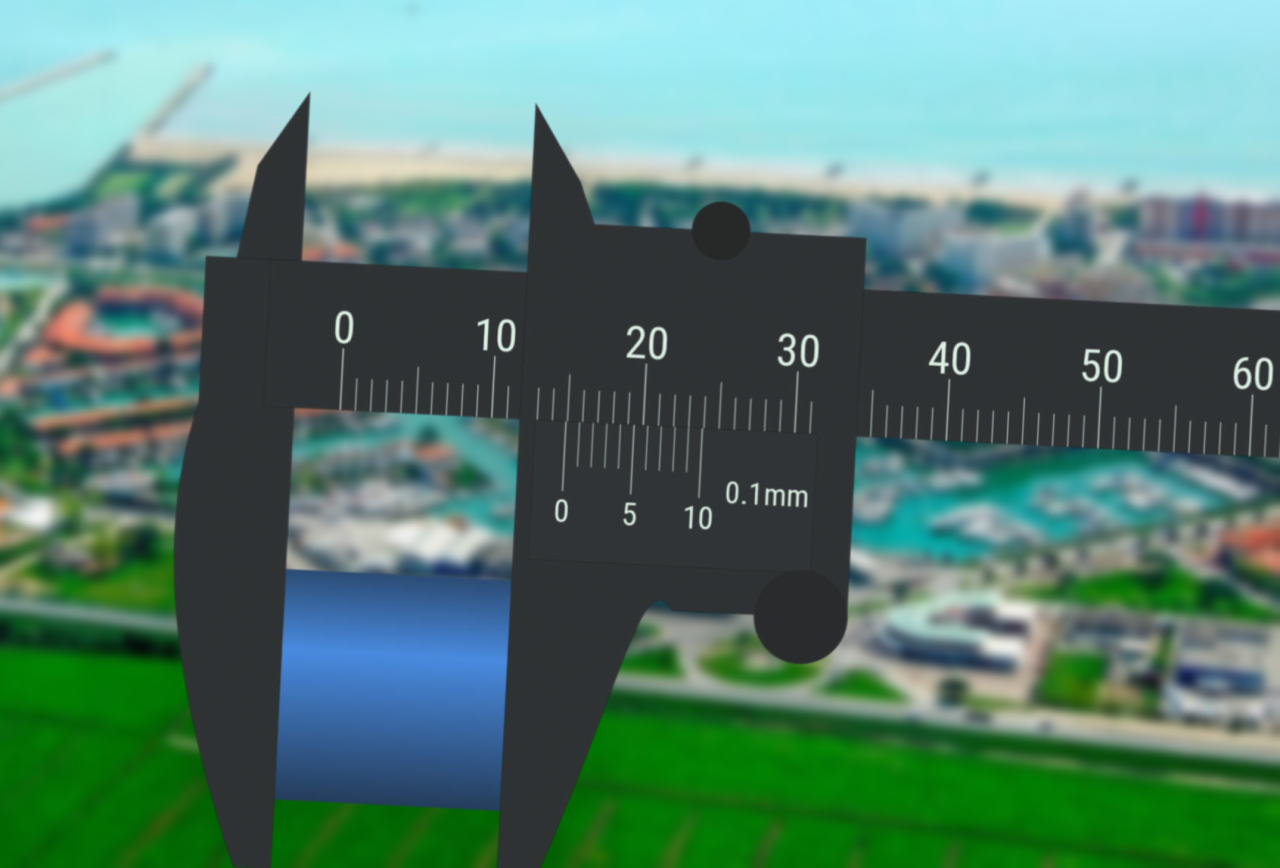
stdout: value=14.9 unit=mm
